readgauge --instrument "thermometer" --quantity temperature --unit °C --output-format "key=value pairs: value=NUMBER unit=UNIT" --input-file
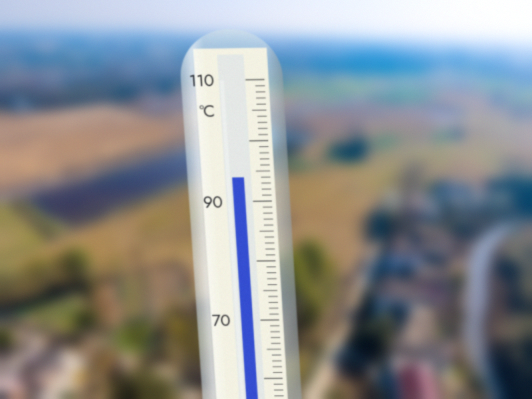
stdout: value=94 unit=°C
